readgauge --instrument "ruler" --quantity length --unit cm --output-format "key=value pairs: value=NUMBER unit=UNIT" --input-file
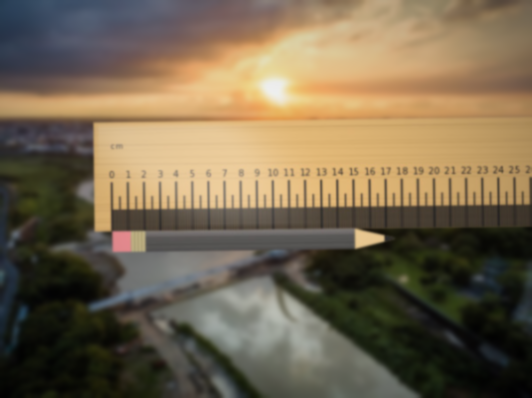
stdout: value=17.5 unit=cm
